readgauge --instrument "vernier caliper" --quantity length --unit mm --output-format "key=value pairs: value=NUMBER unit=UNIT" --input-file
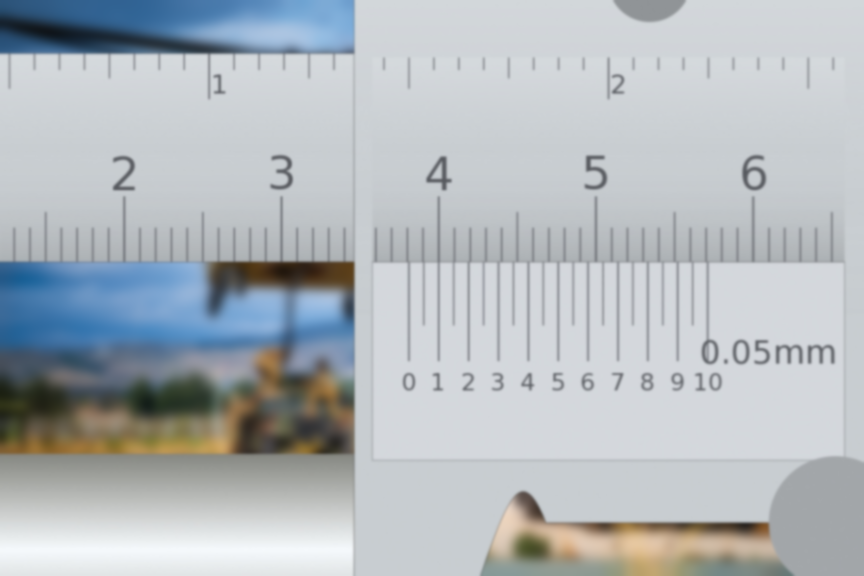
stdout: value=38.1 unit=mm
